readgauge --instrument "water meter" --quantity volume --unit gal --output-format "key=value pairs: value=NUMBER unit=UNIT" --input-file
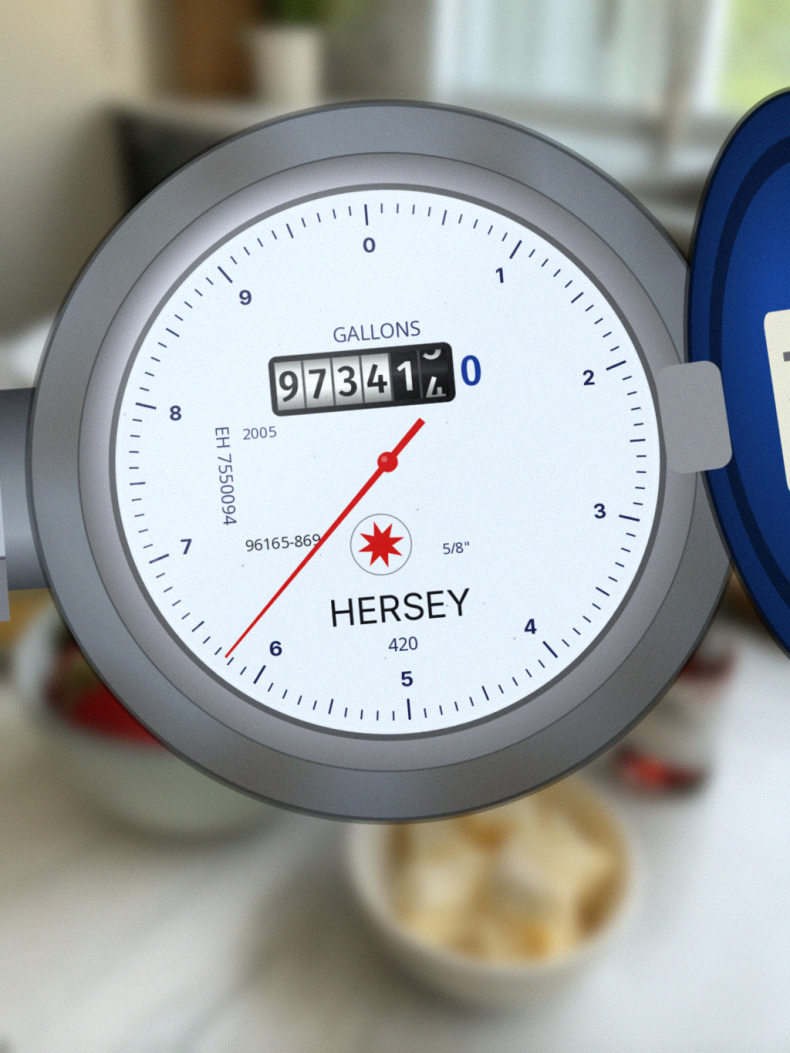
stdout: value=9734136.2 unit=gal
